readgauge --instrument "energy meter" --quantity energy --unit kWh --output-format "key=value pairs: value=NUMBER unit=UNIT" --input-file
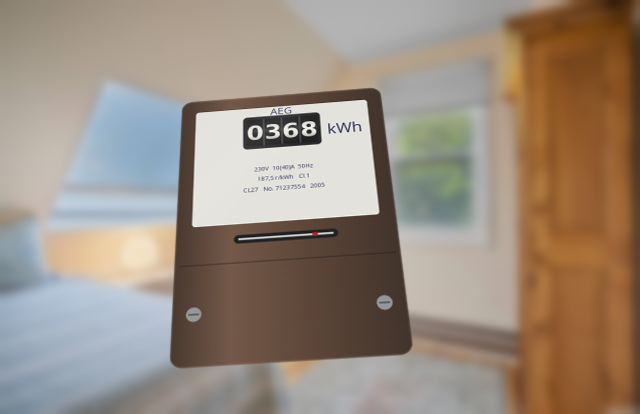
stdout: value=368 unit=kWh
